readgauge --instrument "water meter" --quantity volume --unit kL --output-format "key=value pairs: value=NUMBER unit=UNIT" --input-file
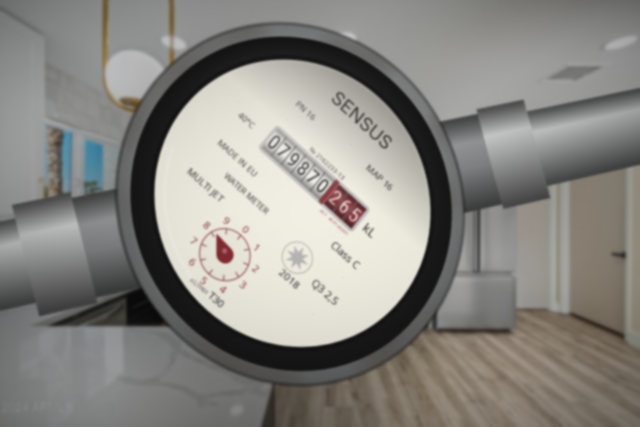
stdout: value=79870.2658 unit=kL
